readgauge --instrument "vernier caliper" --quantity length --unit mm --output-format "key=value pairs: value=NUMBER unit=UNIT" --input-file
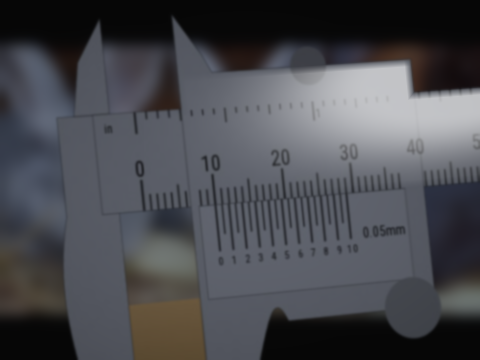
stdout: value=10.0 unit=mm
